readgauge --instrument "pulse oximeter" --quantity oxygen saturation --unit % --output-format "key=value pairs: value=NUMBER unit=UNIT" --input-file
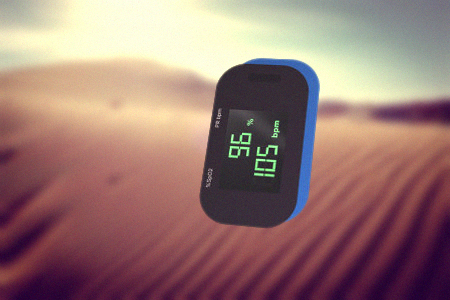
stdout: value=96 unit=%
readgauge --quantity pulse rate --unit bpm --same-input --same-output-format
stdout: value=105 unit=bpm
